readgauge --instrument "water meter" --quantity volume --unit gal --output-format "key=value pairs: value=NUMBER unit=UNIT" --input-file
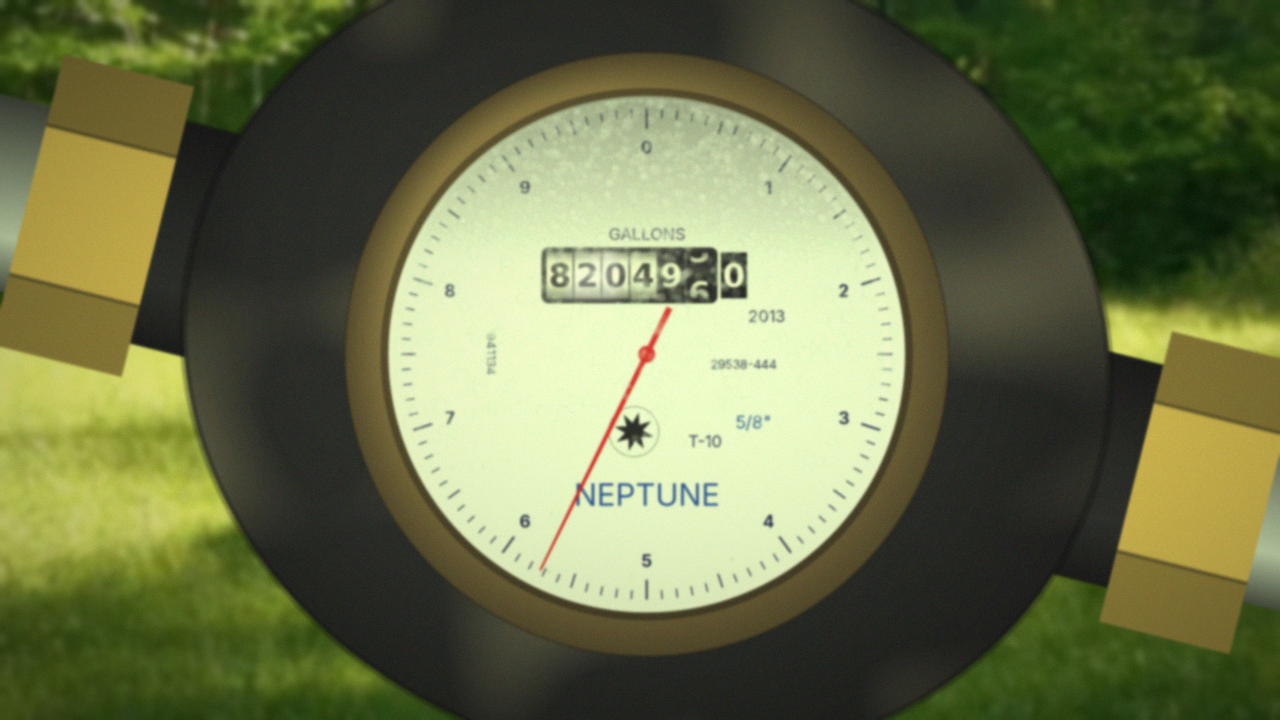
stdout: value=8204955.7 unit=gal
